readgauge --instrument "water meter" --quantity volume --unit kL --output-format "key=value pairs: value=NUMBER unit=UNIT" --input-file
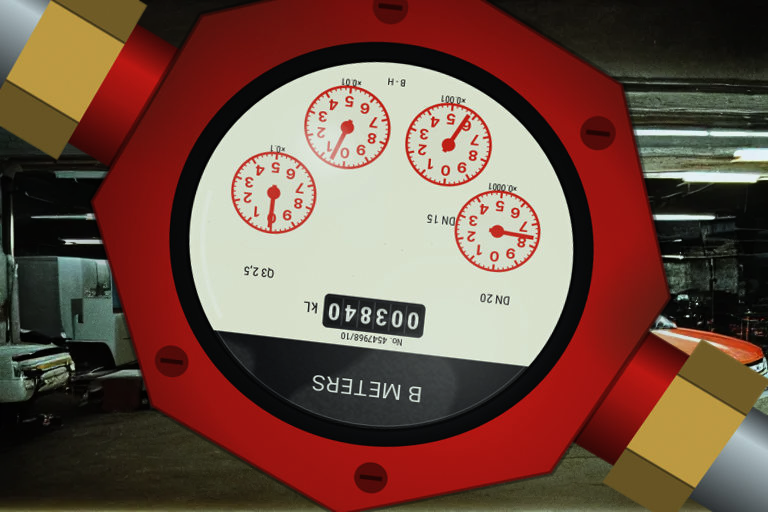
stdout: value=3840.0057 unit=kL
